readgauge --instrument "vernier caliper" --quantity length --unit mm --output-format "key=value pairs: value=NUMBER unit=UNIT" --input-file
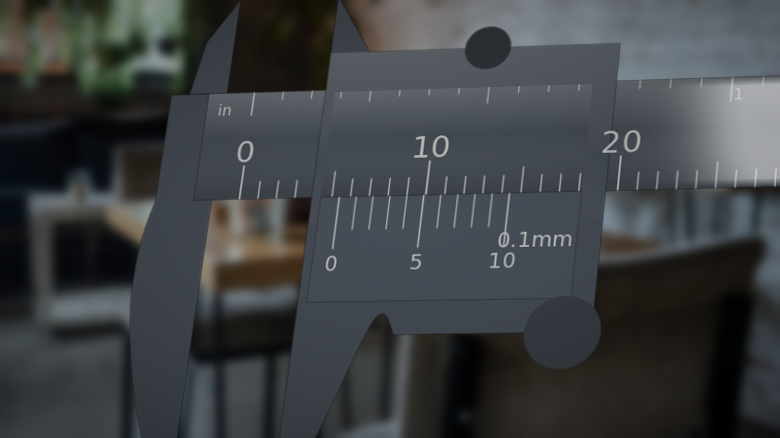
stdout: value=5.4 unit=mm
